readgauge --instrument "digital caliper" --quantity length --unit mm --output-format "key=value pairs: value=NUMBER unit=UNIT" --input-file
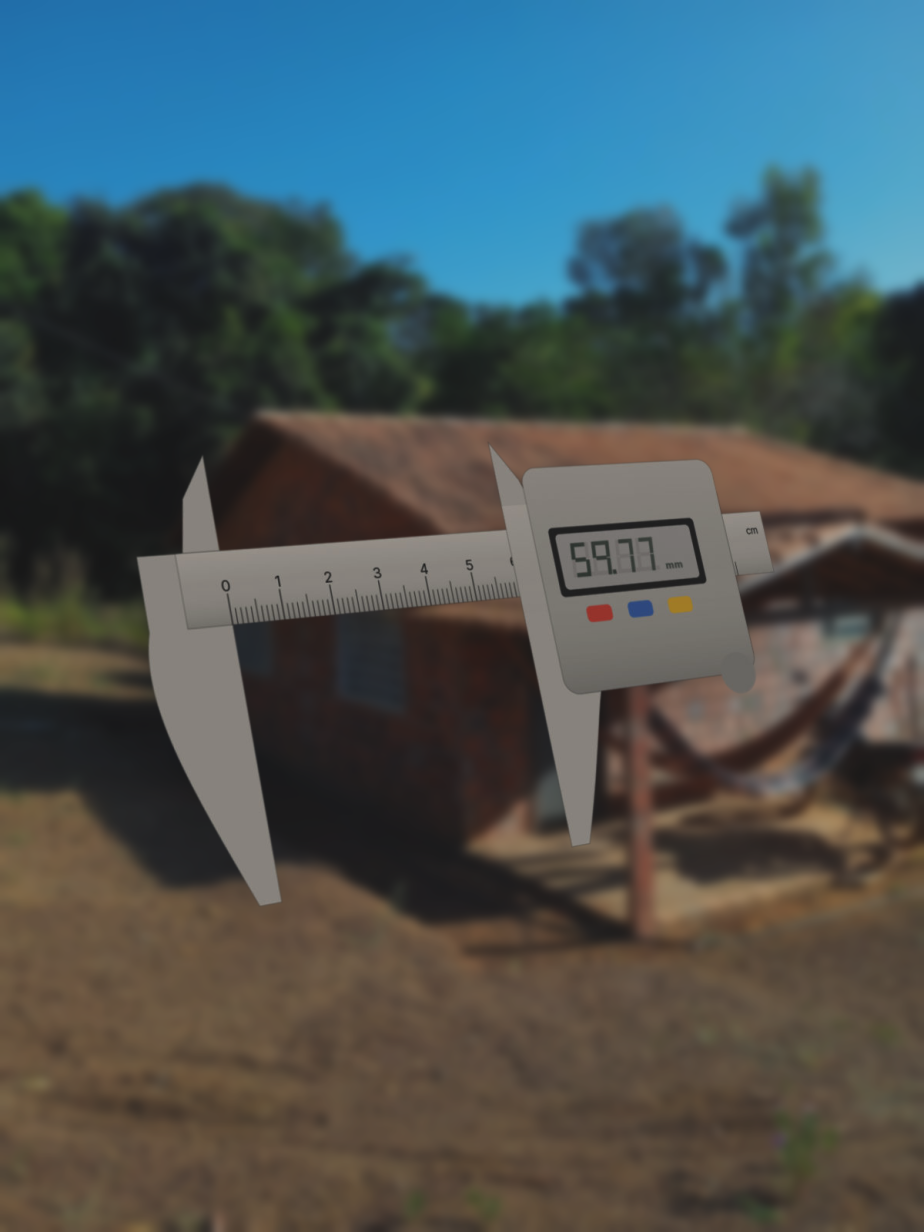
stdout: value=59.77 unit=mm
